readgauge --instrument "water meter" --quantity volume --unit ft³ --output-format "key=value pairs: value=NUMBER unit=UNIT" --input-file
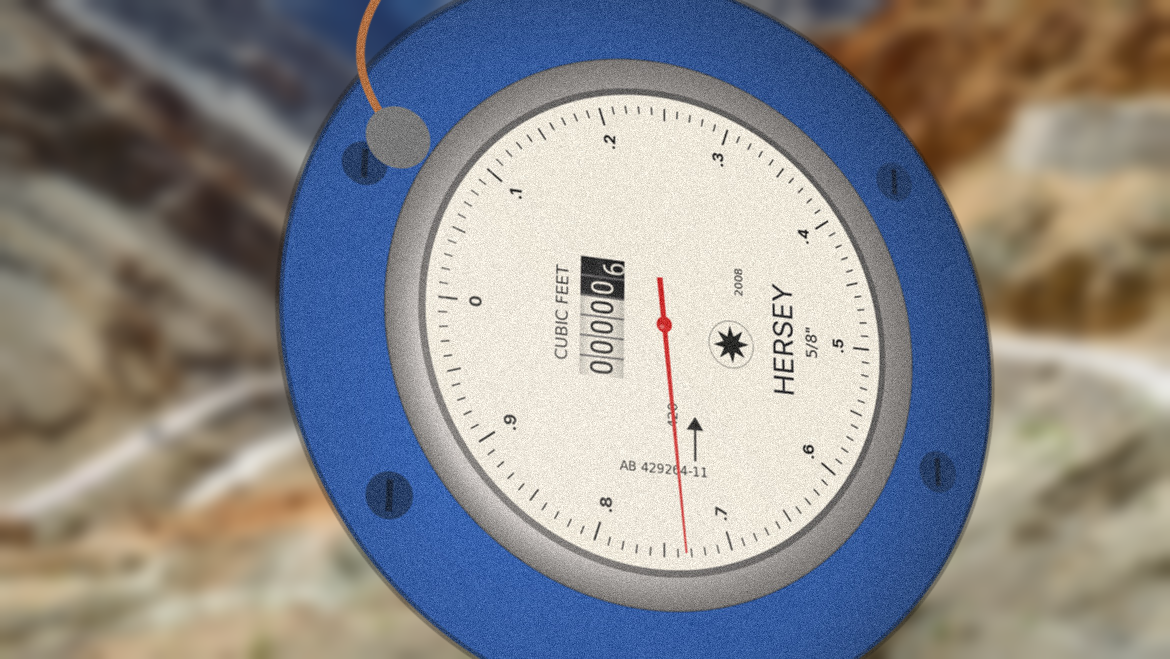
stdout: value=5.73 unit=ft³
